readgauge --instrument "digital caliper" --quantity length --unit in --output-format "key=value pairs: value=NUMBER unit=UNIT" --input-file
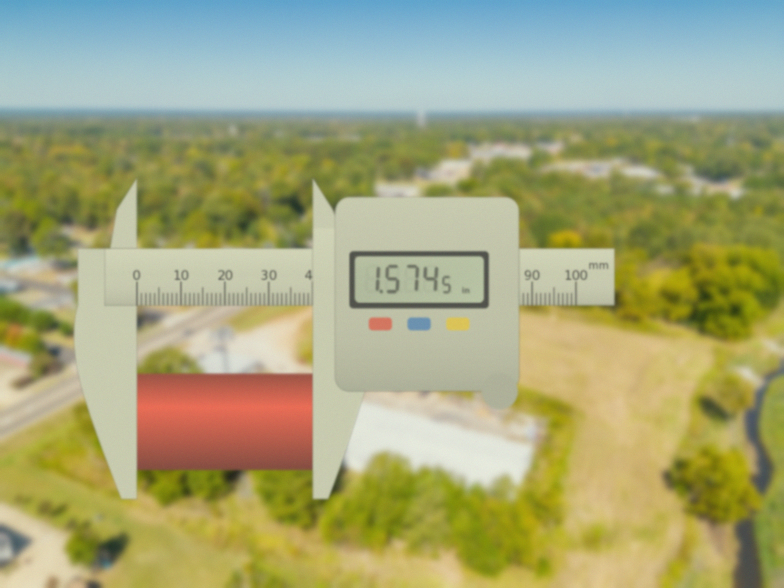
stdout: value=1.5745 unit=in
